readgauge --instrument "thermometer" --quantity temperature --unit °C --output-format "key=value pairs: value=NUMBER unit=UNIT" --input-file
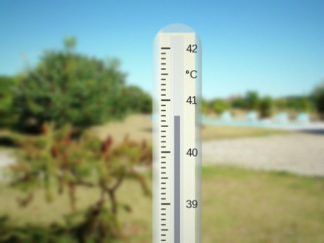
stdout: value=40.7 unit=°C
